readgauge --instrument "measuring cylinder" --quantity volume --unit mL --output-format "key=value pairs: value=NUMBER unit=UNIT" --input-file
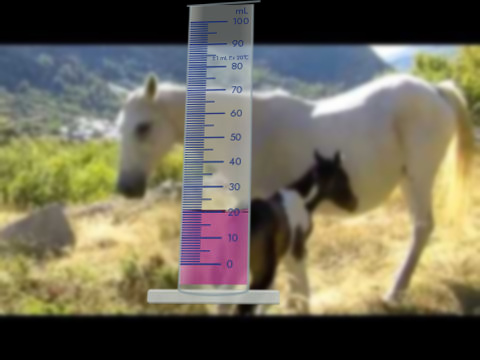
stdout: value=20 unit=mL
